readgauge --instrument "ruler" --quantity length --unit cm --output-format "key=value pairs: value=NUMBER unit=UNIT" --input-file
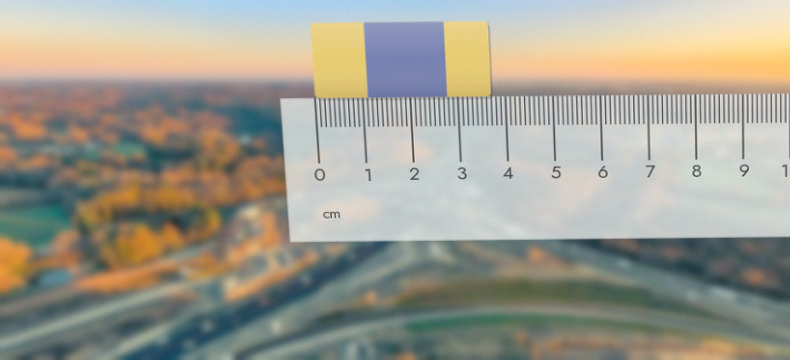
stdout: value=3.7 unit=cm
